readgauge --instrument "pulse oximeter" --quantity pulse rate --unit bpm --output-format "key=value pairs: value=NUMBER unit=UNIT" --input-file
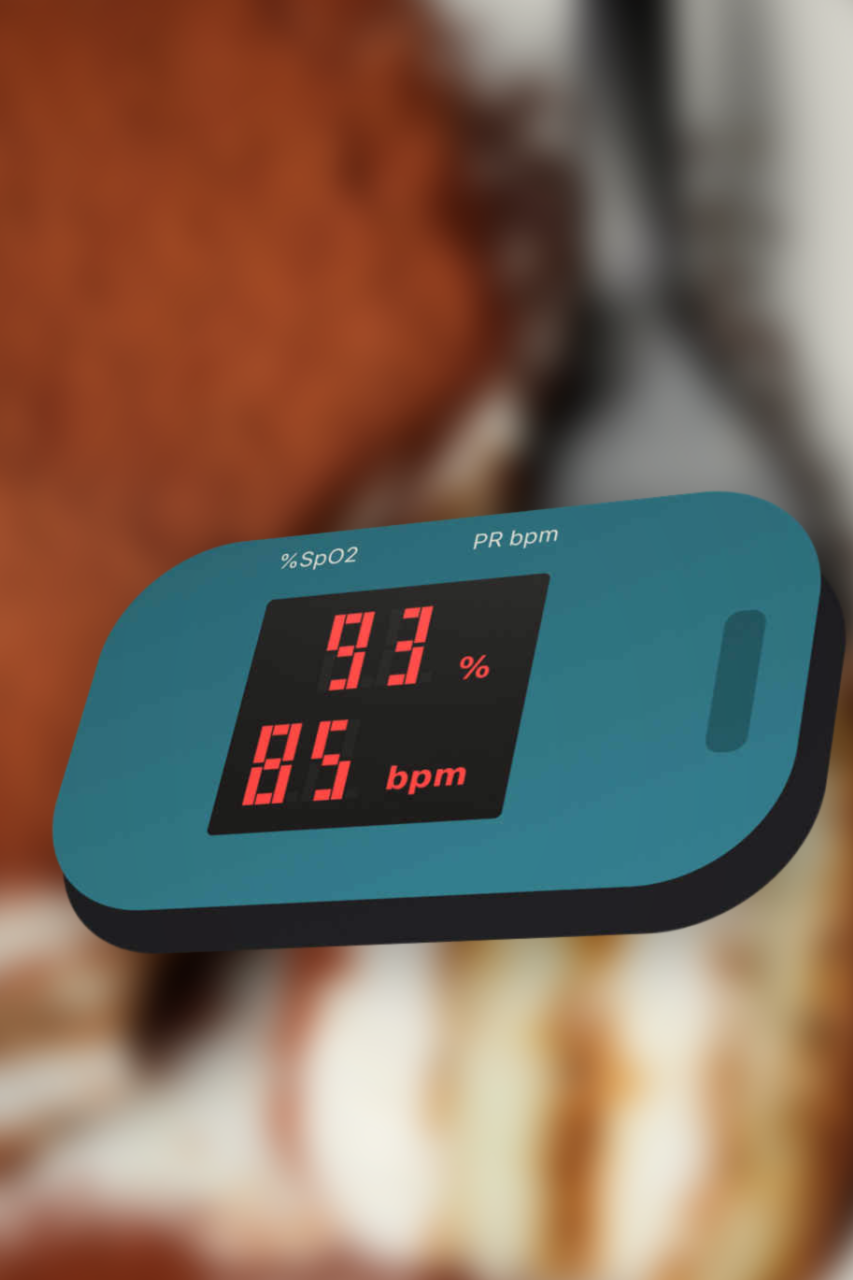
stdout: value=85 unit=bpm
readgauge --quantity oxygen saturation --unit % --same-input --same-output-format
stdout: value=93 unit=%
